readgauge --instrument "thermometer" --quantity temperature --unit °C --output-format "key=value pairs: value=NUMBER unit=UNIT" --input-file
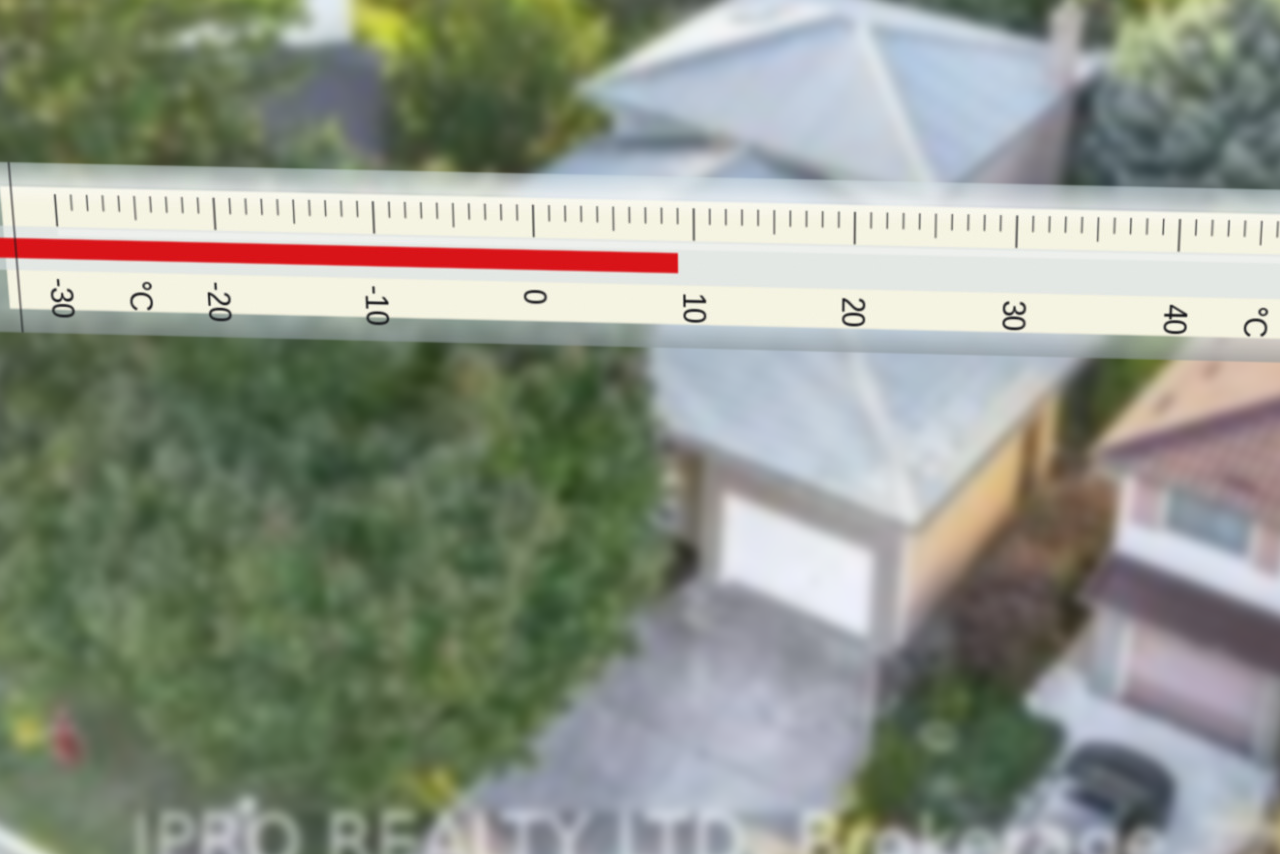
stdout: value=9 unit=°C
